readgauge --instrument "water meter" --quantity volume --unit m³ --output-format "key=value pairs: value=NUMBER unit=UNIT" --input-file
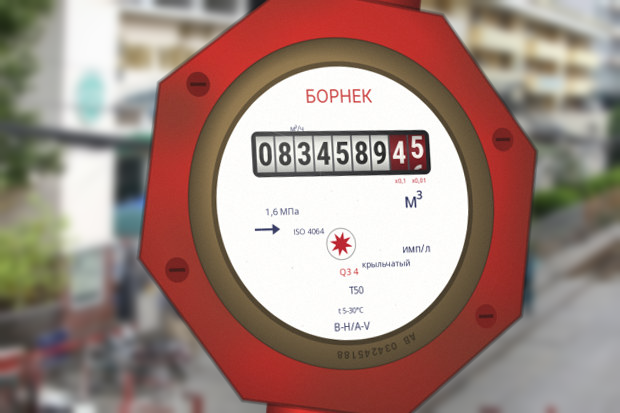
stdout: value=834589.45 unit=m³
